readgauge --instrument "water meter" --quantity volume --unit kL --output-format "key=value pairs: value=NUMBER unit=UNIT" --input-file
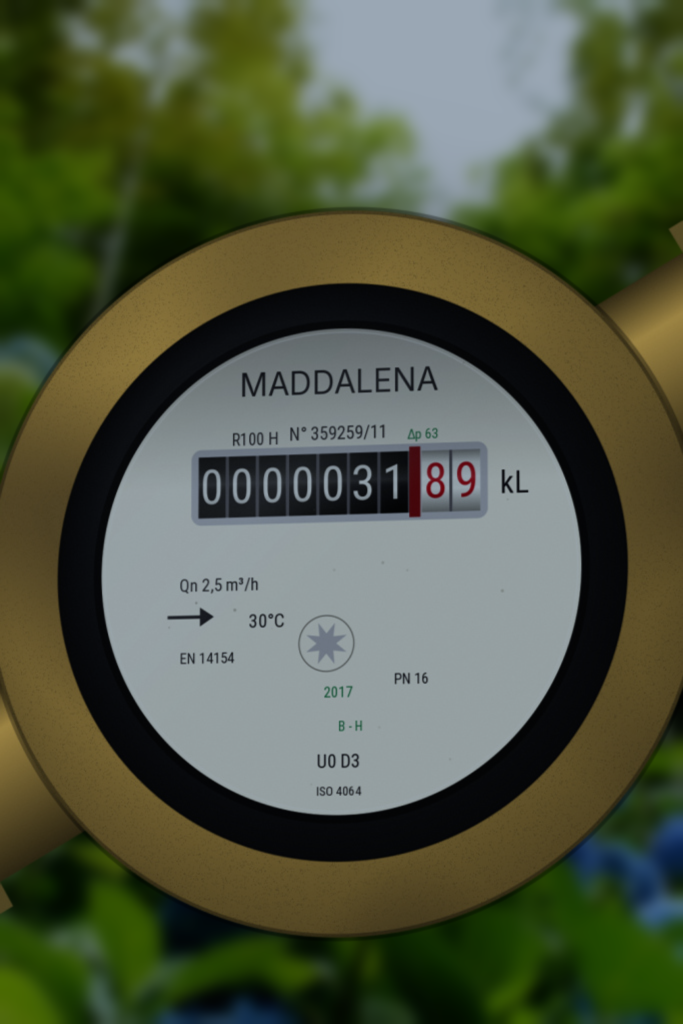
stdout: value=31.89 unit=kL
